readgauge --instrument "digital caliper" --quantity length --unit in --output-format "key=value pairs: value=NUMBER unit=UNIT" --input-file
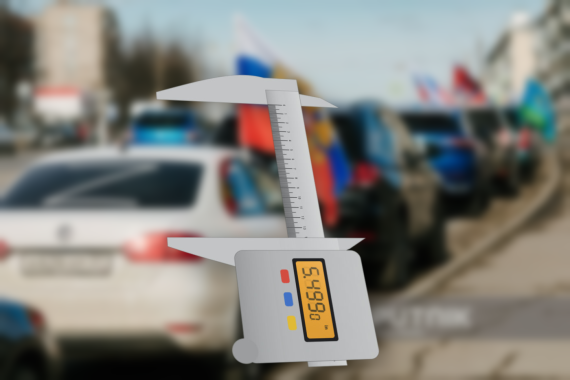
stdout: value=5.4990 unit=in
